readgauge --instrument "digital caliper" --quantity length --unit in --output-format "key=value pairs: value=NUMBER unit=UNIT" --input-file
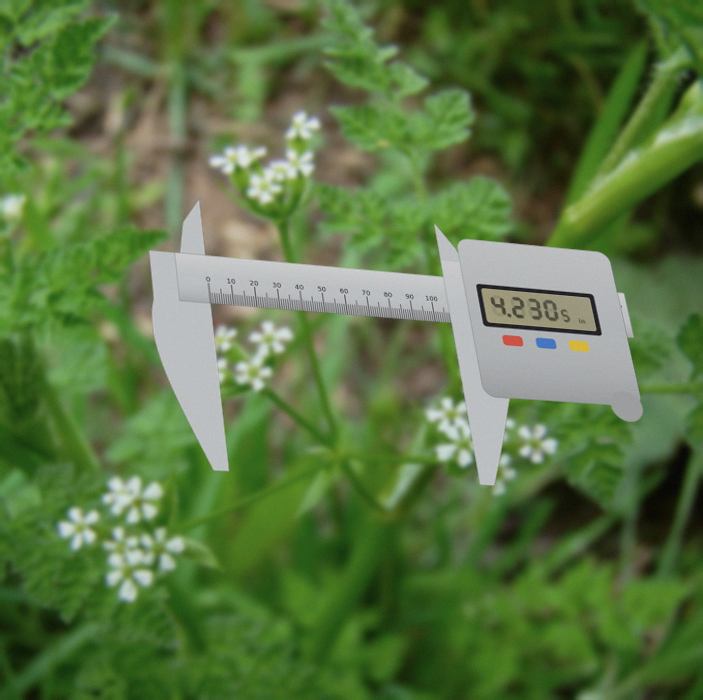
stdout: value=4.2305 unit=in
